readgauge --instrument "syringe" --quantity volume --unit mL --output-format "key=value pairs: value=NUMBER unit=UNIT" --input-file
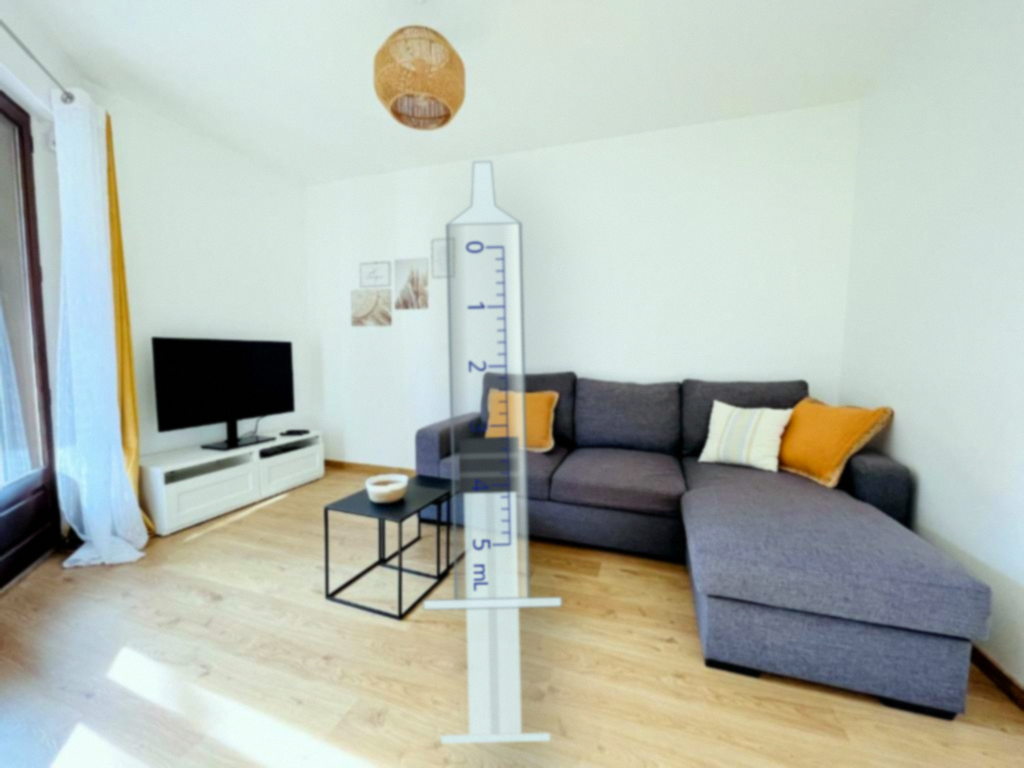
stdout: value=3.2 unit=mL
